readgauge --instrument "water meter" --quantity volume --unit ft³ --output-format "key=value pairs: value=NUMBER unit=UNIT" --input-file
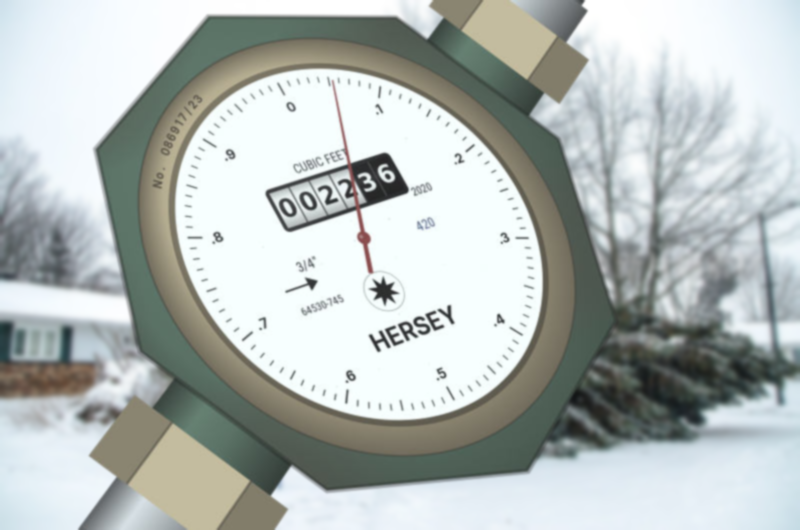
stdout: value=2236.05 unit=ft³
